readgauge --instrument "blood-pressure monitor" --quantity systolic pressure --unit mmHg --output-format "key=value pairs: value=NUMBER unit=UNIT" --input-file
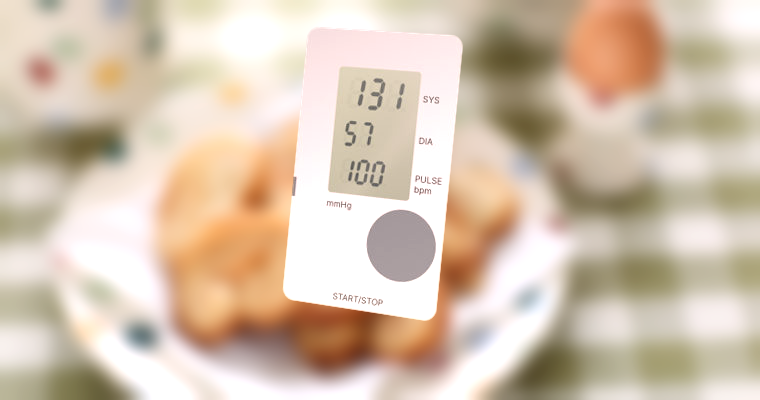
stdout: value=131 unit=mmHg
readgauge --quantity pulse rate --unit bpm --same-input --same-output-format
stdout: value=100 unit=bpm
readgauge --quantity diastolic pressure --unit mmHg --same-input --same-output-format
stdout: value=57 unit=mmHg
